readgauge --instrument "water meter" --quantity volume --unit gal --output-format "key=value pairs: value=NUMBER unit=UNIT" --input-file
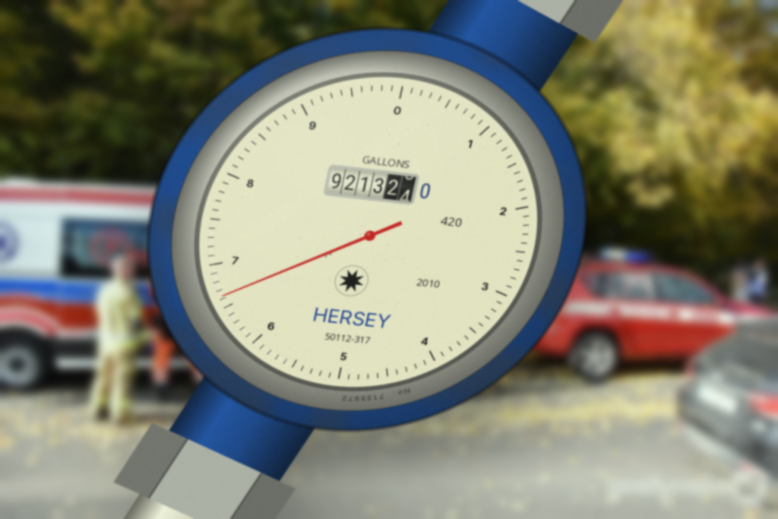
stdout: value=9213236.6 unit=gal
